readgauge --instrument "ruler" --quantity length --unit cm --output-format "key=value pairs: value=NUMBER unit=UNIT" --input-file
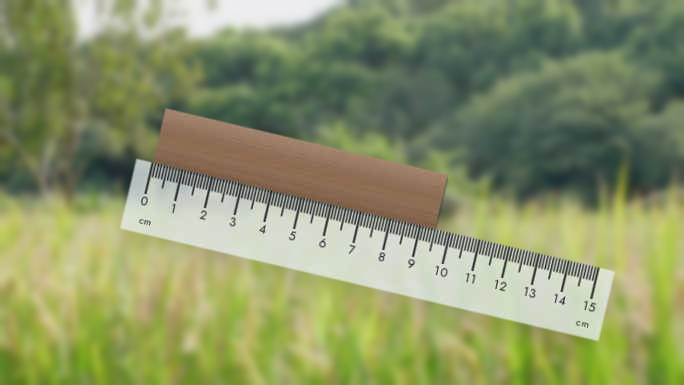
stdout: value=9.5 unit=cm
